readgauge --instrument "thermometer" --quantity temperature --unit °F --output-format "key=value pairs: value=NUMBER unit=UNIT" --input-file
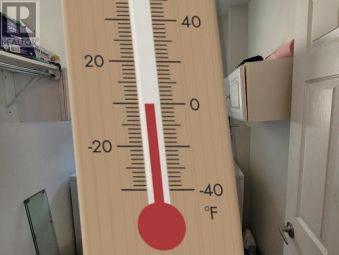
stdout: value=0 unit=°F
